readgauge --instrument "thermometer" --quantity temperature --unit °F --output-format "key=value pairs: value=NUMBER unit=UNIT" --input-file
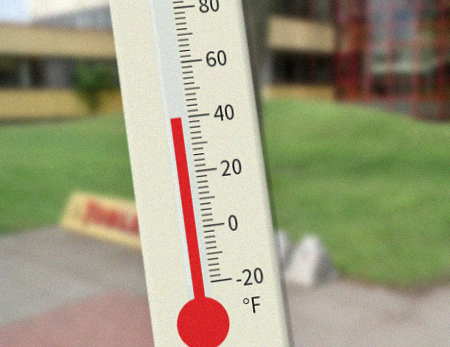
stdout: value=40 unit=°F
